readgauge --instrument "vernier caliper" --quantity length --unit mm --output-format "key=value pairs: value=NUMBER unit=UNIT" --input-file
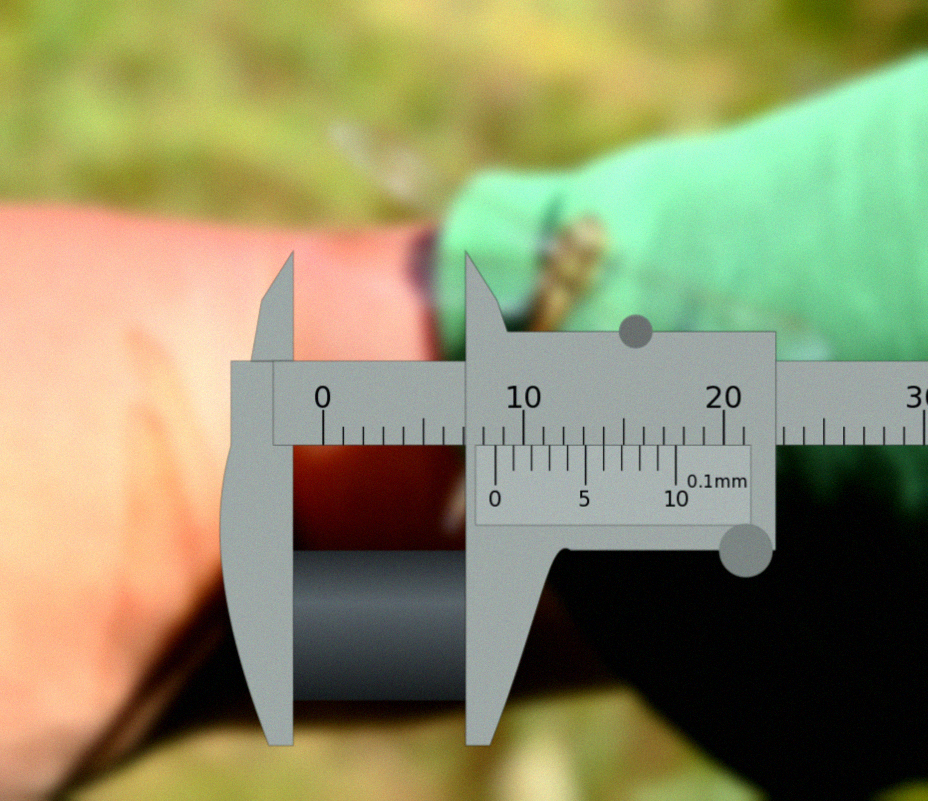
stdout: value=8.6 unit=mm
